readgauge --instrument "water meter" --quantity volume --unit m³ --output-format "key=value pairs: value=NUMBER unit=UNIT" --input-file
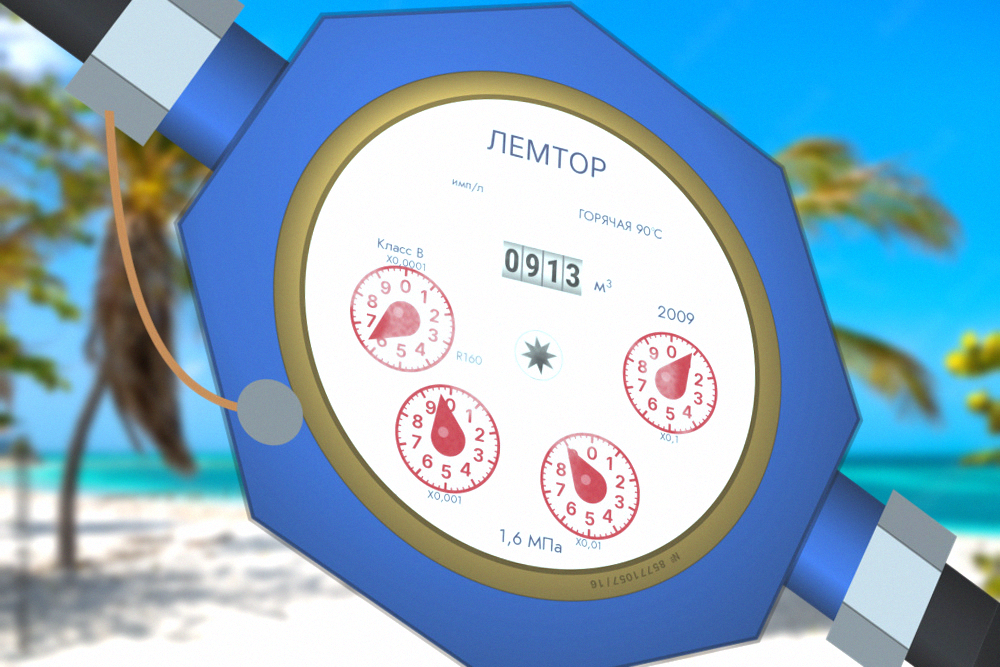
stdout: value=913.0896 unit=m³
